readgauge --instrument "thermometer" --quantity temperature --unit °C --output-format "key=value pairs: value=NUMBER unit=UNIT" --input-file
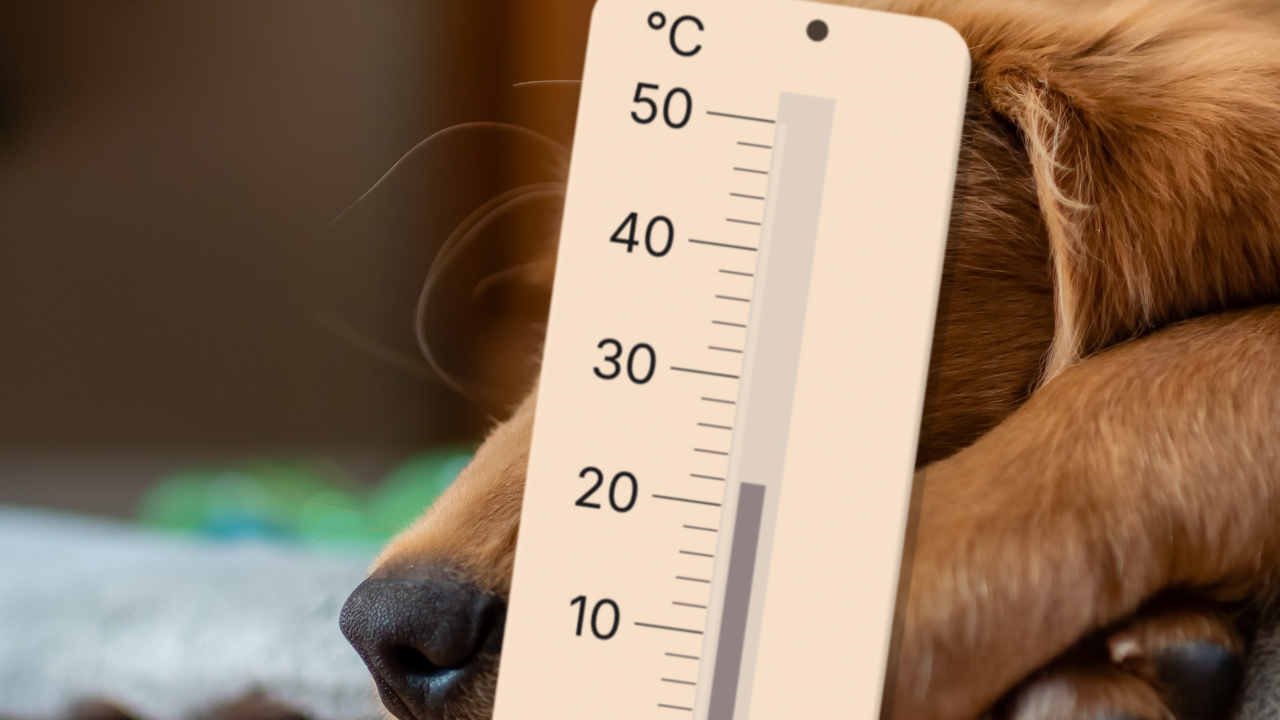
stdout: value=22 unit=°C
